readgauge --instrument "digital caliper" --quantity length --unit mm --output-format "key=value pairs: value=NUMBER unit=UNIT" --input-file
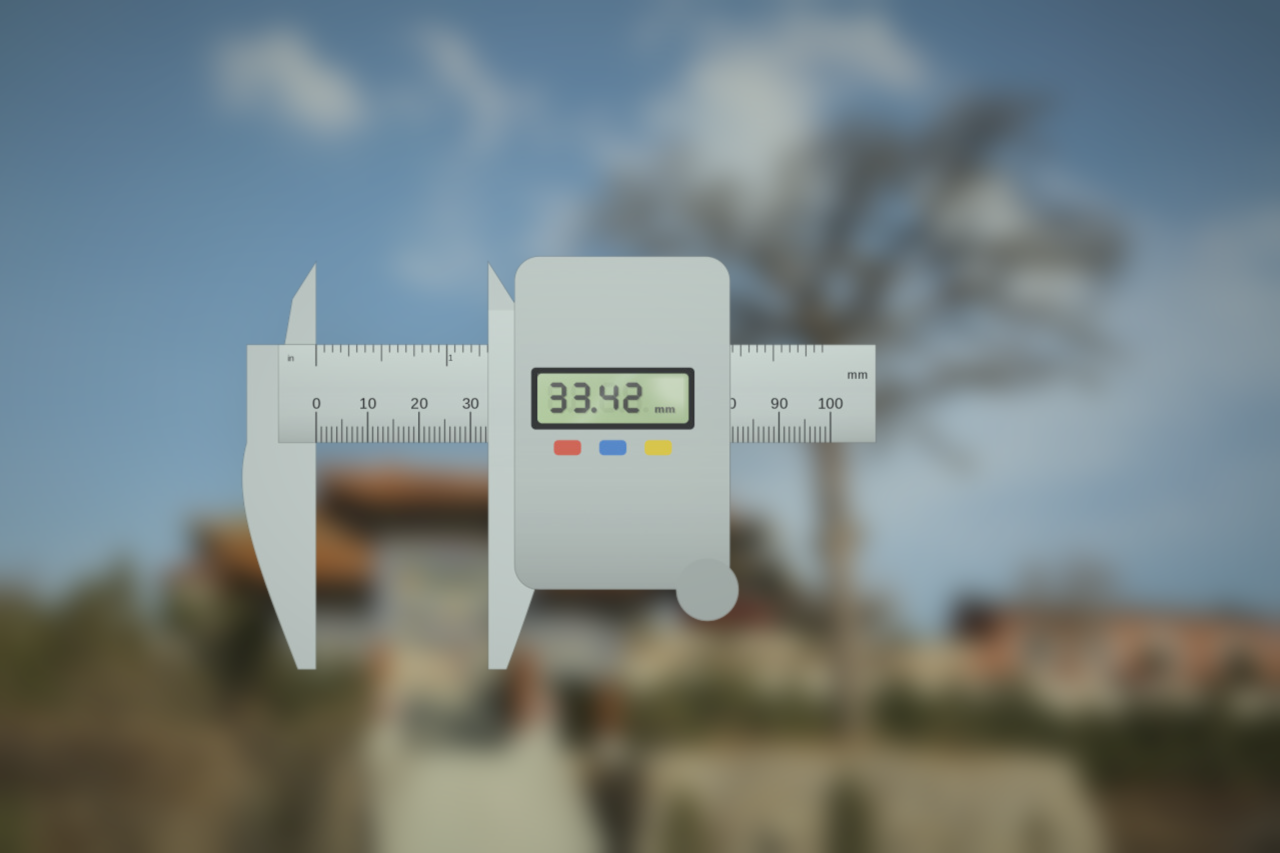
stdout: value=33.42 unit=mm
